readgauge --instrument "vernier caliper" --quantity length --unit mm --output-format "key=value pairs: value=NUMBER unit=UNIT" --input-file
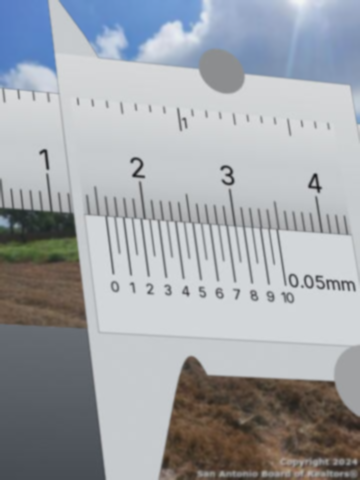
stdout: value=15.8 unit=mm
